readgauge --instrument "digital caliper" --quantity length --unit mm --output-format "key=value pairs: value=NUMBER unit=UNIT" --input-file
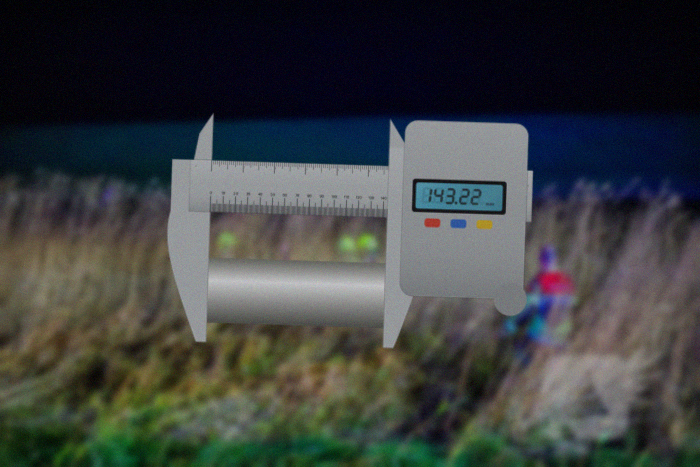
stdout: value=143.22 unit=mm
